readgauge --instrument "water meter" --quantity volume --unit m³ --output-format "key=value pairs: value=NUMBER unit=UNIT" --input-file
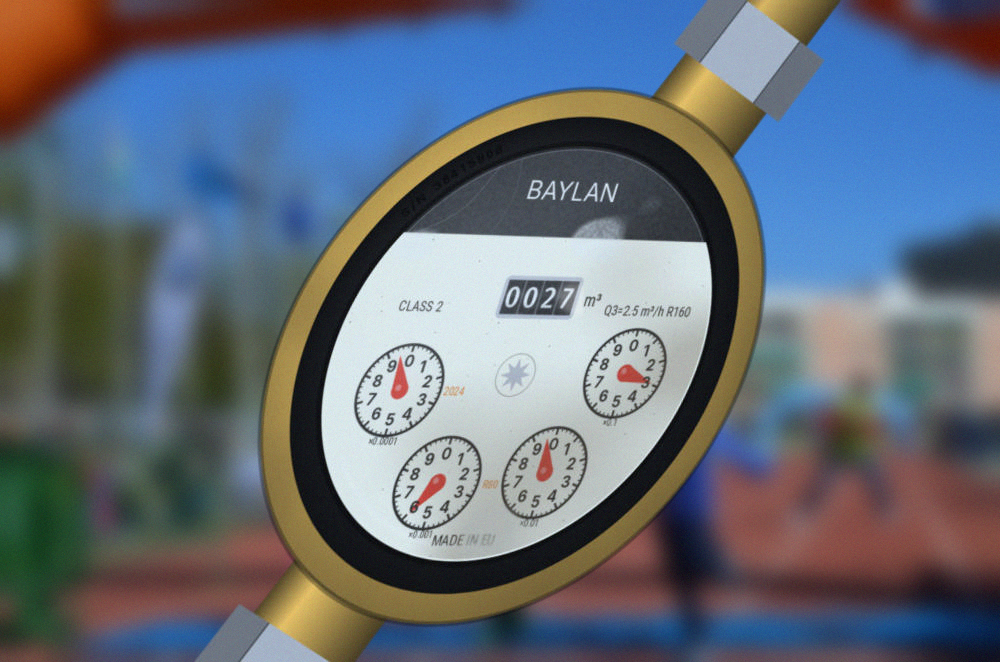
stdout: value=27.2959 unit=m³
